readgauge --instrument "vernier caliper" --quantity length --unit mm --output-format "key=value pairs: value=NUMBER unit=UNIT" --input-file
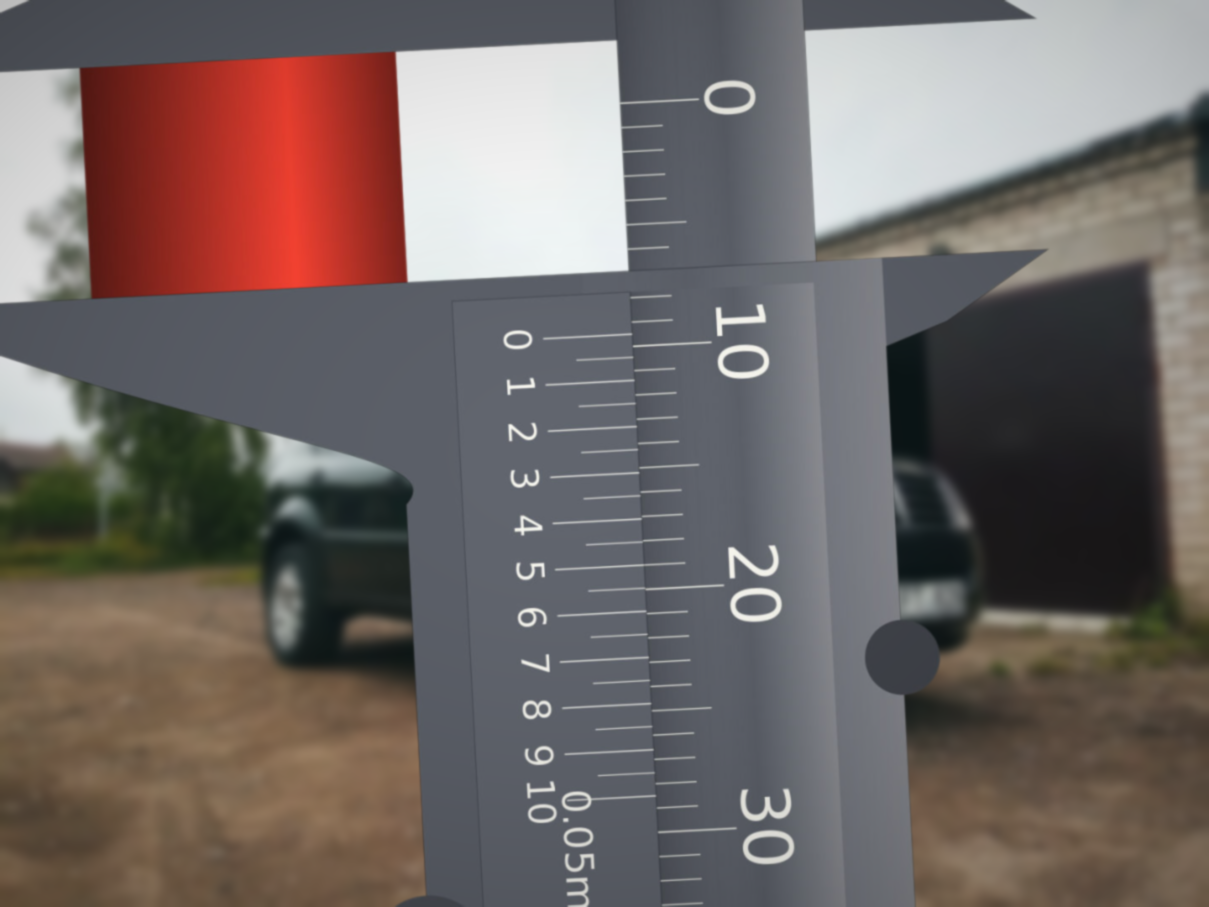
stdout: value=9.5 unit=mm
